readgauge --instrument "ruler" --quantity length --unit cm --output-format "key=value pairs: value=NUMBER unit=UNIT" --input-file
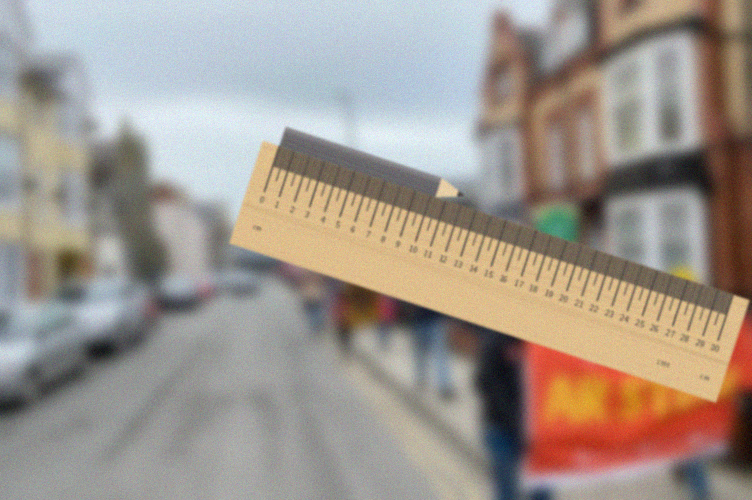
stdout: value=12 unit=cm
